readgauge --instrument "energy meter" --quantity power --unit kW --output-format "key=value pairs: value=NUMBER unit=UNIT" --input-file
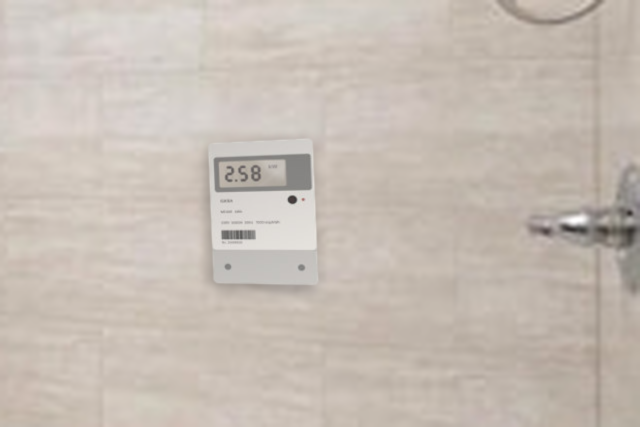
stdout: value=2.58 unit=kW
